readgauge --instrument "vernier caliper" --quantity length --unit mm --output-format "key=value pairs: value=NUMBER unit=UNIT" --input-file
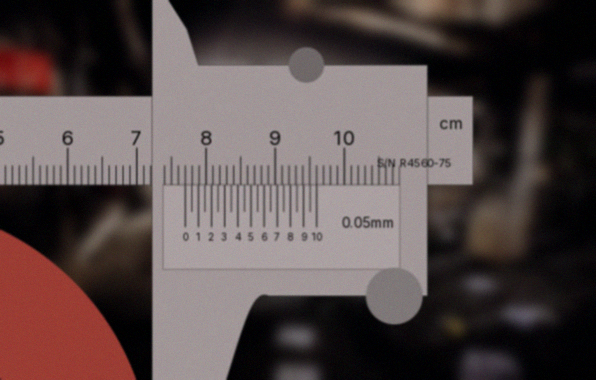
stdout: value=77.0 unit=mm
